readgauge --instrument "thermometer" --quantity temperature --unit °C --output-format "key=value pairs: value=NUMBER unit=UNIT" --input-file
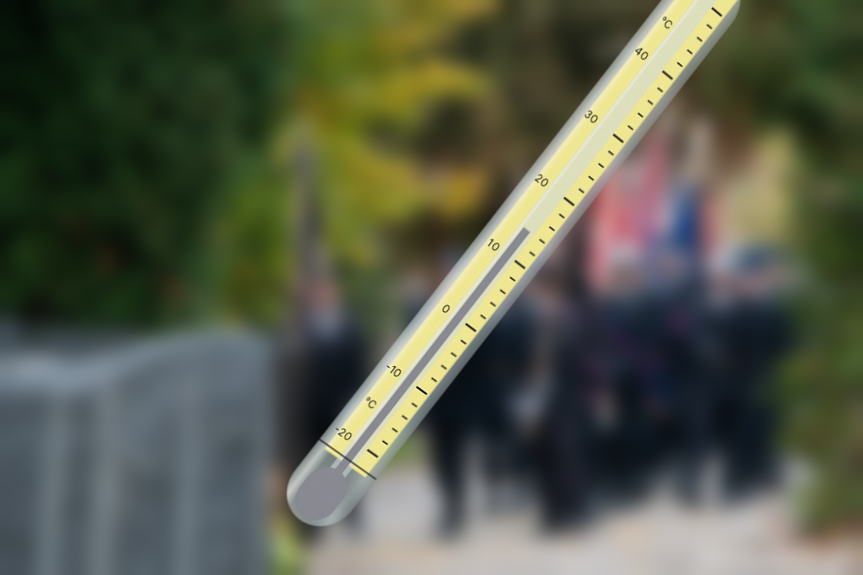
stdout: value=14 unit=°C
